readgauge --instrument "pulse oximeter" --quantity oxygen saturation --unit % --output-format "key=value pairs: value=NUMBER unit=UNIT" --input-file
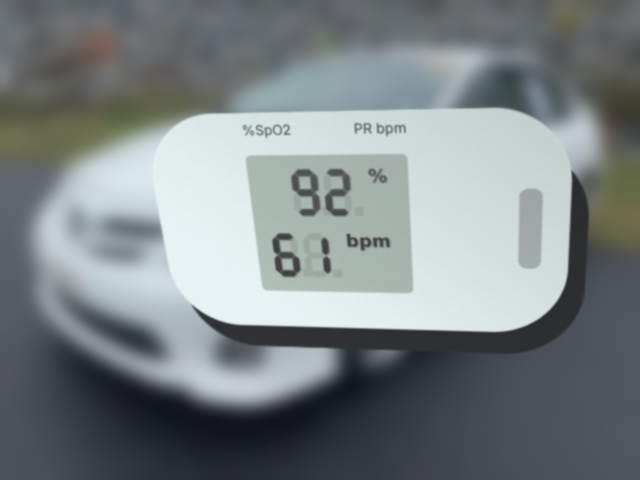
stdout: value=92 unit=%
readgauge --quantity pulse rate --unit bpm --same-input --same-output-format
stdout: value=61 unit=bpm
